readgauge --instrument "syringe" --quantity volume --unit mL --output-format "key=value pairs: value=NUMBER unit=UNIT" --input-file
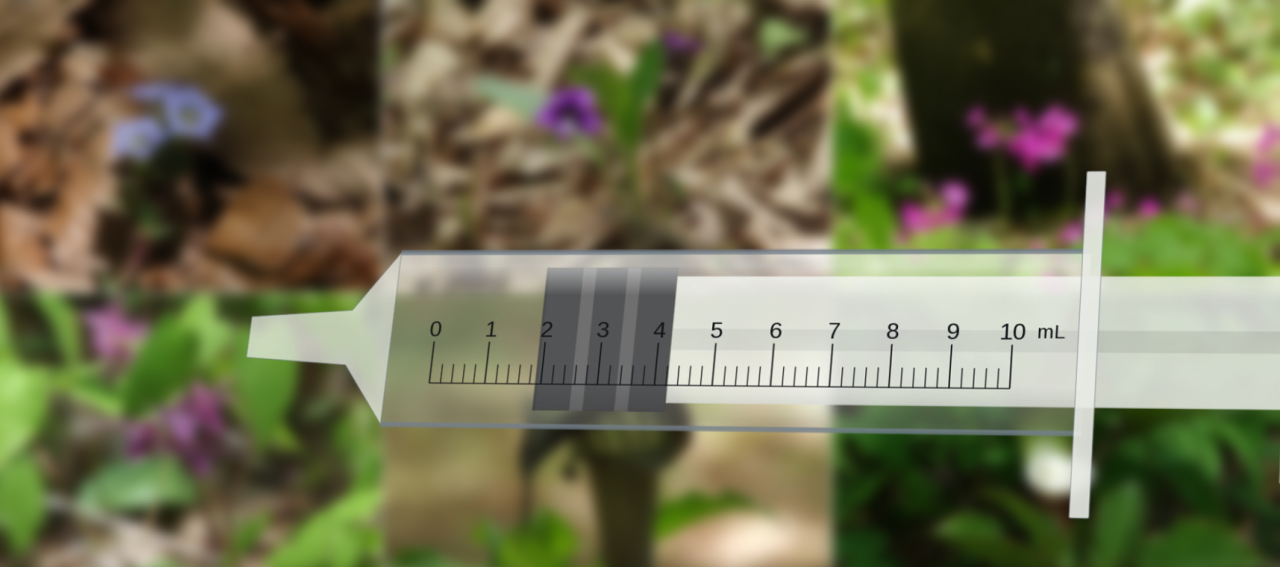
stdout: value=1.9 unit=mL
